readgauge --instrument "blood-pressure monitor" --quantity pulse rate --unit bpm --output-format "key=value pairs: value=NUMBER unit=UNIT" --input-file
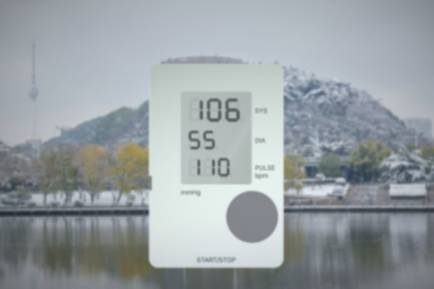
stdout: value=110 unit=bpm
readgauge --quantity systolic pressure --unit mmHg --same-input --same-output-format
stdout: value=106 unit=mmHg
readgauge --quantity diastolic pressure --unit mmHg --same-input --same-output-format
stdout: value=55 unit=mmHg
